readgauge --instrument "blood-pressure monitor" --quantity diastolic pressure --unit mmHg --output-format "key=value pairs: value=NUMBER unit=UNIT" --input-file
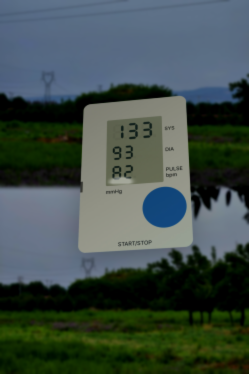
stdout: value=93 unit=mmHg
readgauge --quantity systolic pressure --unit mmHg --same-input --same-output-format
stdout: value=133 unit=mmHg
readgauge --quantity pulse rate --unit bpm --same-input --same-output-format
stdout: value=82 unit=bpm
